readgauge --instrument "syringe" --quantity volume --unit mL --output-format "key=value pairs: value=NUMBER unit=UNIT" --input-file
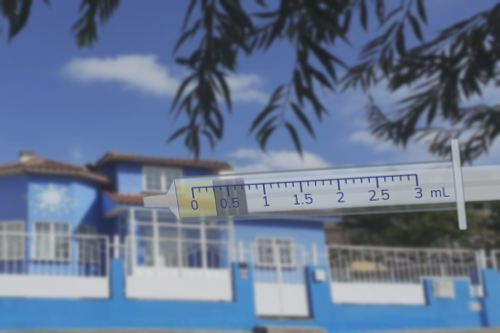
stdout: value=0.3 unit=mL
